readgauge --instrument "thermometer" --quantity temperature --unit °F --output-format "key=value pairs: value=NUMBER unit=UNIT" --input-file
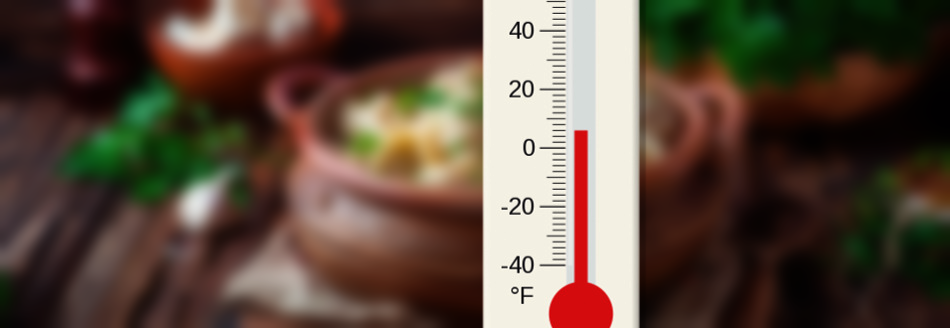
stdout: value=6 unit=°F
